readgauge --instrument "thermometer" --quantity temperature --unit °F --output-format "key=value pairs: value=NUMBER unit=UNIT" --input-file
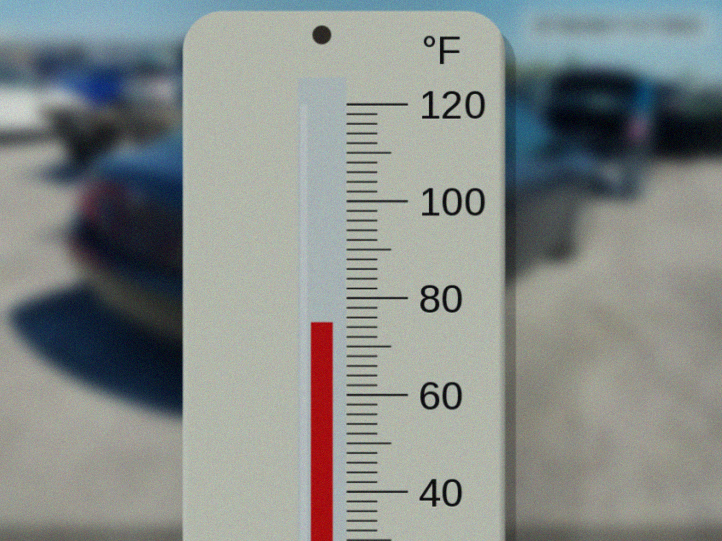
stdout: value=75 unit=°F
